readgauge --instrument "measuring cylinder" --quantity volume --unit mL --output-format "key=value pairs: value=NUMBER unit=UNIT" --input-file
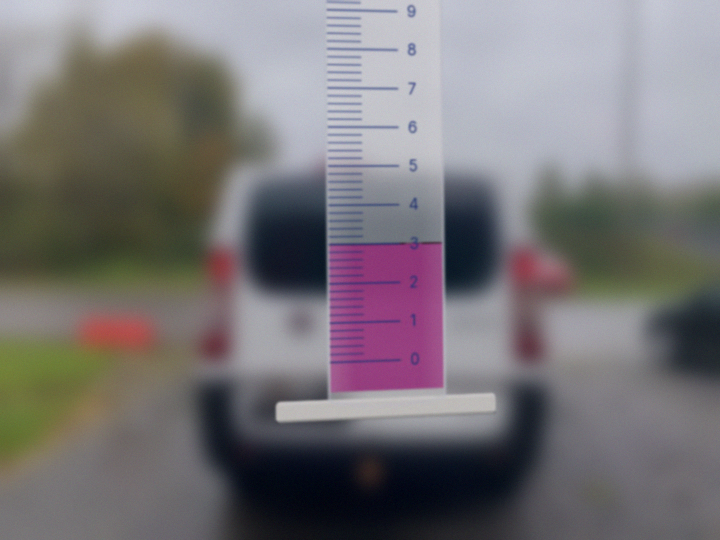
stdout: value=3 unit=mL
